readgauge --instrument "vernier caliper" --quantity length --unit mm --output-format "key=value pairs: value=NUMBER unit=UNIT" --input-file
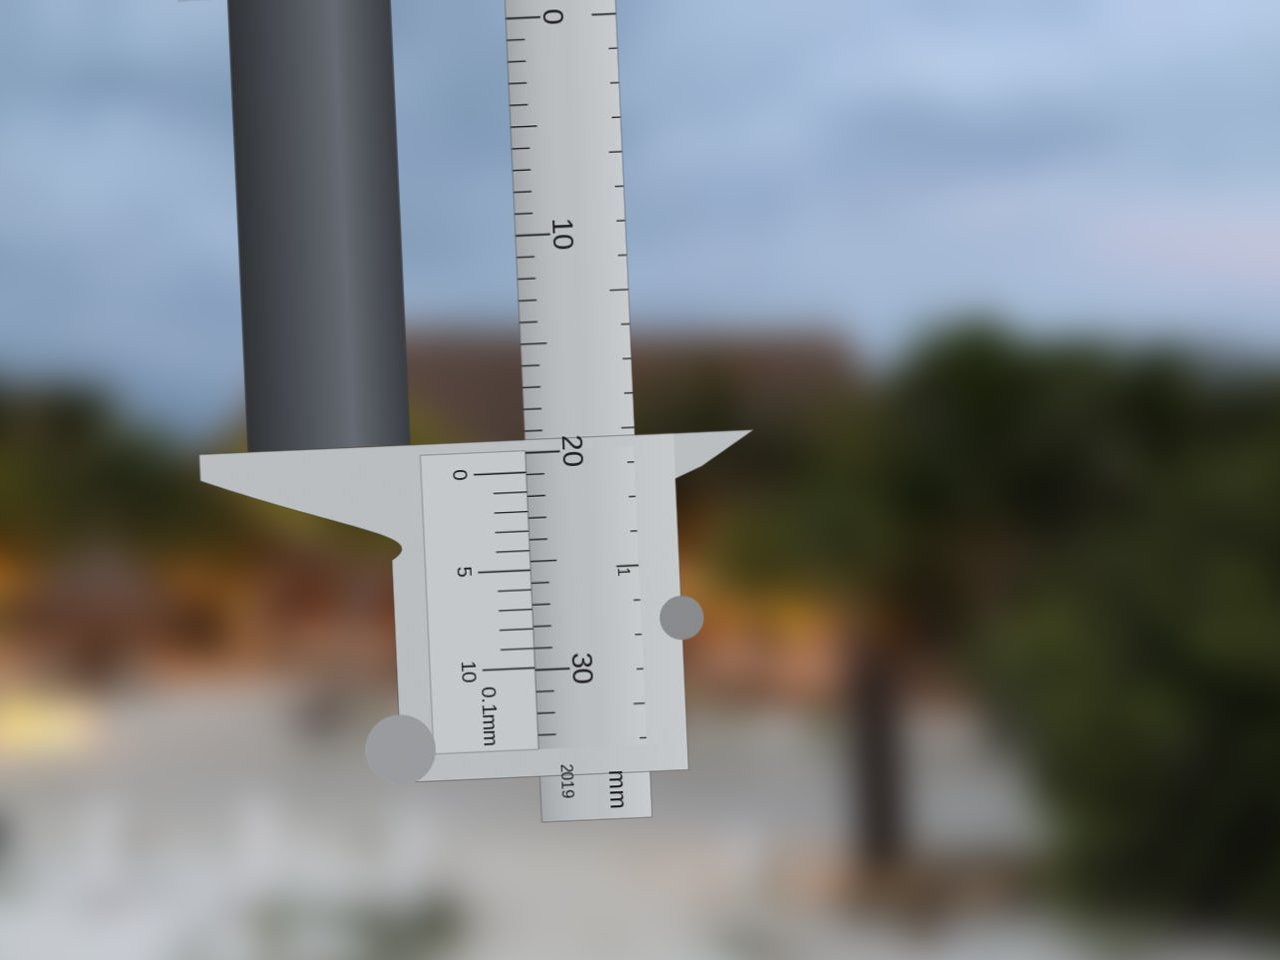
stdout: value=20.9 unit=mm
